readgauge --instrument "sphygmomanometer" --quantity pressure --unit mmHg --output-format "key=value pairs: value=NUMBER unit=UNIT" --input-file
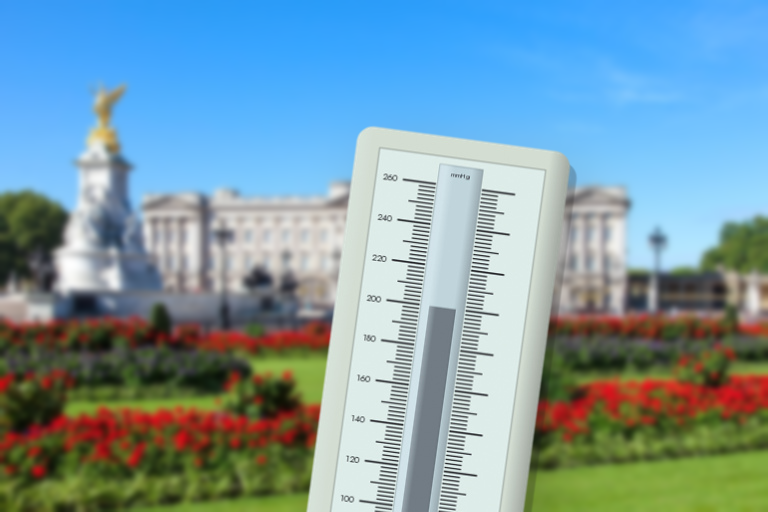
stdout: value=200 unit=mmHg
